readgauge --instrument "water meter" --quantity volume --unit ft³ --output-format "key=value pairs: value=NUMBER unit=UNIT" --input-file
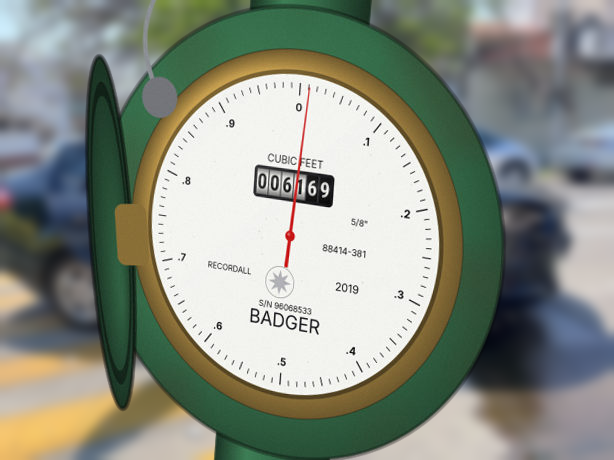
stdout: value=6169.01 unit=ft³
